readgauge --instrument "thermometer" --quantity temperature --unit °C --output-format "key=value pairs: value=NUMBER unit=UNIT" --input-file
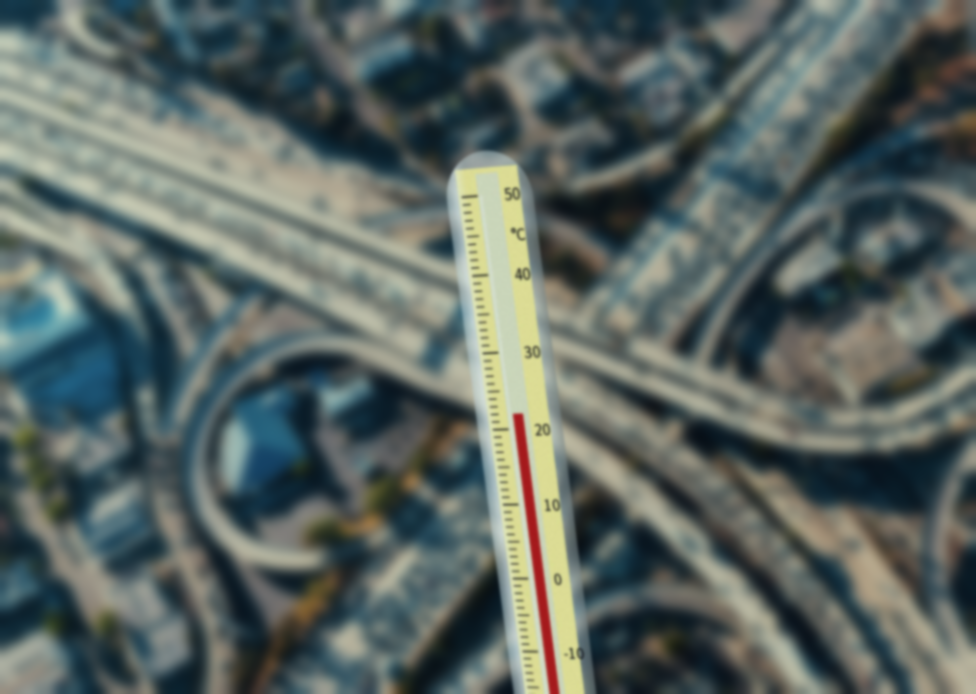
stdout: value=22 unit=°C
